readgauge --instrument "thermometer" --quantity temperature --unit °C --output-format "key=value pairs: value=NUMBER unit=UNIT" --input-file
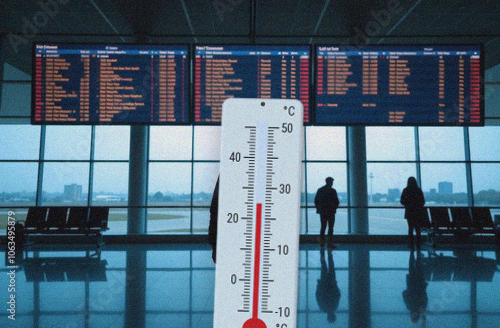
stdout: value=25 unit=°C
